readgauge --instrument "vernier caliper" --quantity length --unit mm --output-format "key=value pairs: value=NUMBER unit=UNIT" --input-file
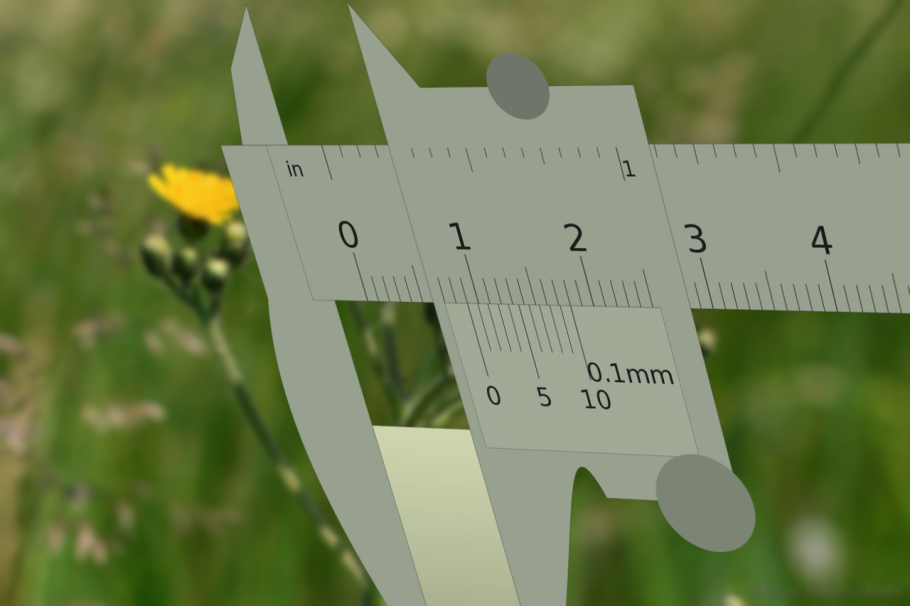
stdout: value=9.0 unit=mm
